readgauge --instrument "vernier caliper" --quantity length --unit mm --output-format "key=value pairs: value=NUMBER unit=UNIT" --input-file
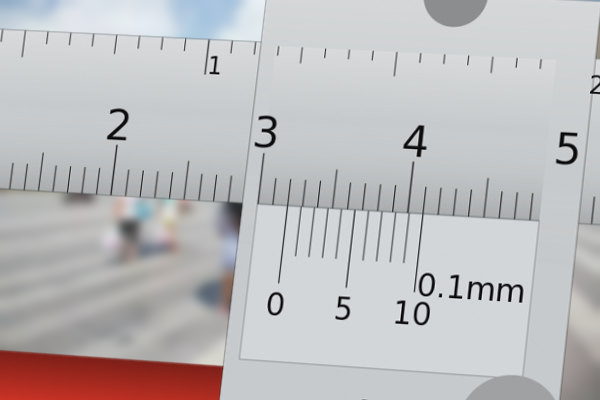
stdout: value=32.0 unit=mm
